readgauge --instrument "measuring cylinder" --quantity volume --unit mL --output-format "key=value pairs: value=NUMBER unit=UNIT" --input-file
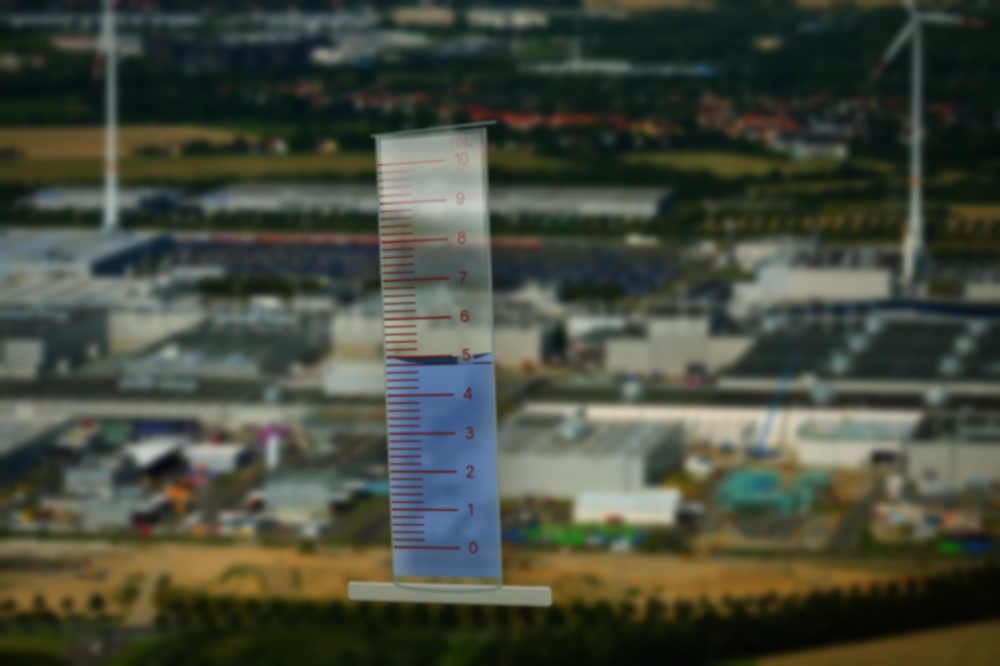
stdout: value=4.8 unit=mL
